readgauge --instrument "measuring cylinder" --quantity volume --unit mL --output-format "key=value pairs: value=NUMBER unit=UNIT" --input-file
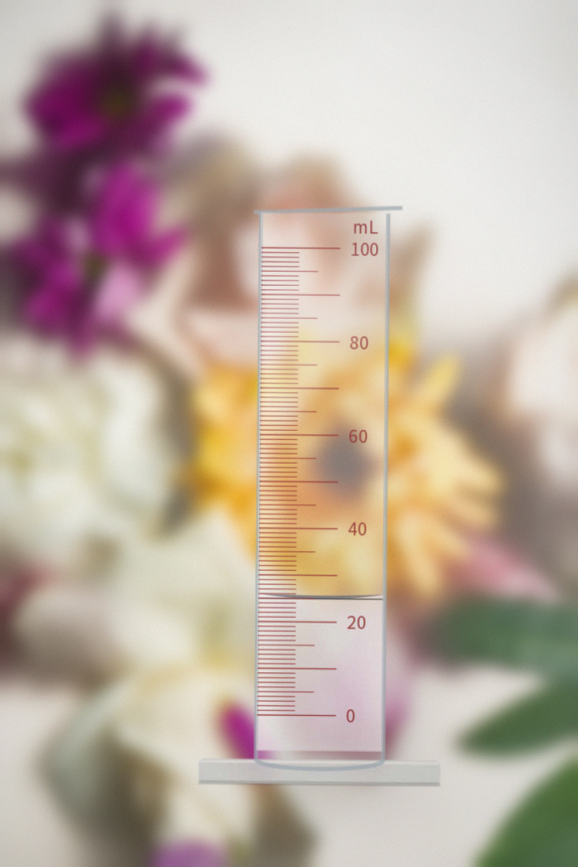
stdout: value=25 unit=mL
